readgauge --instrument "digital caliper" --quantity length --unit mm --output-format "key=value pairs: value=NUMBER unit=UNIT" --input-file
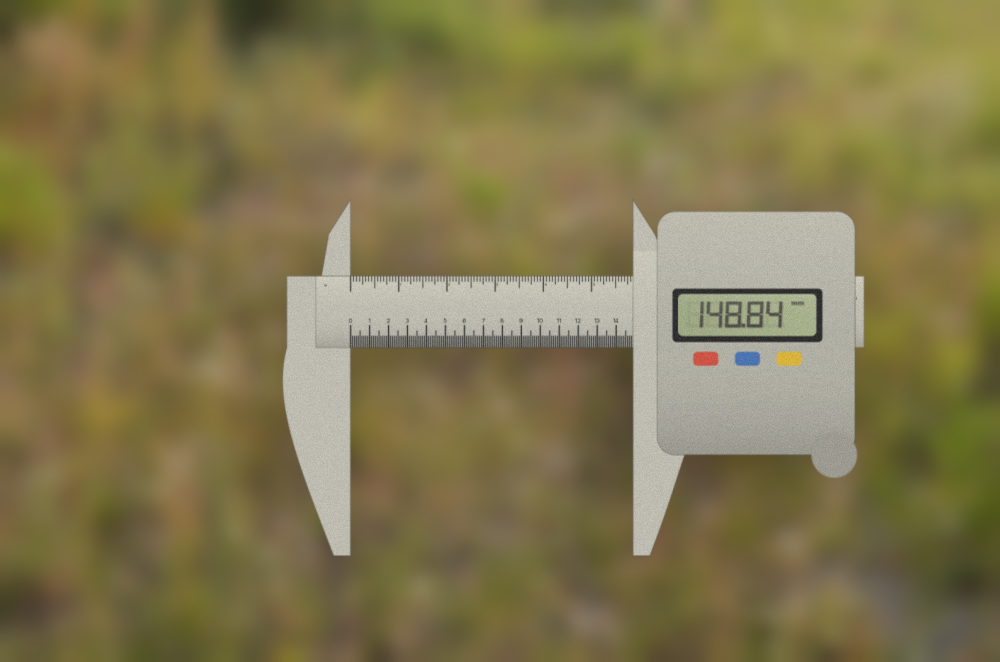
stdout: value=148.84 unit=mm
